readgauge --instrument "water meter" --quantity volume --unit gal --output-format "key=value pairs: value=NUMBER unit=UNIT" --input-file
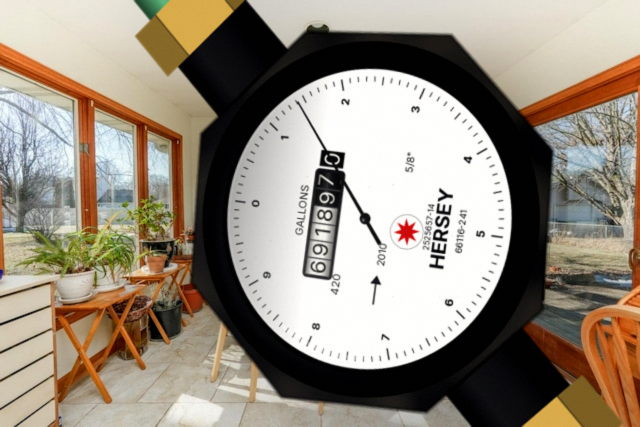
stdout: value=6918971.4 unit=gal
